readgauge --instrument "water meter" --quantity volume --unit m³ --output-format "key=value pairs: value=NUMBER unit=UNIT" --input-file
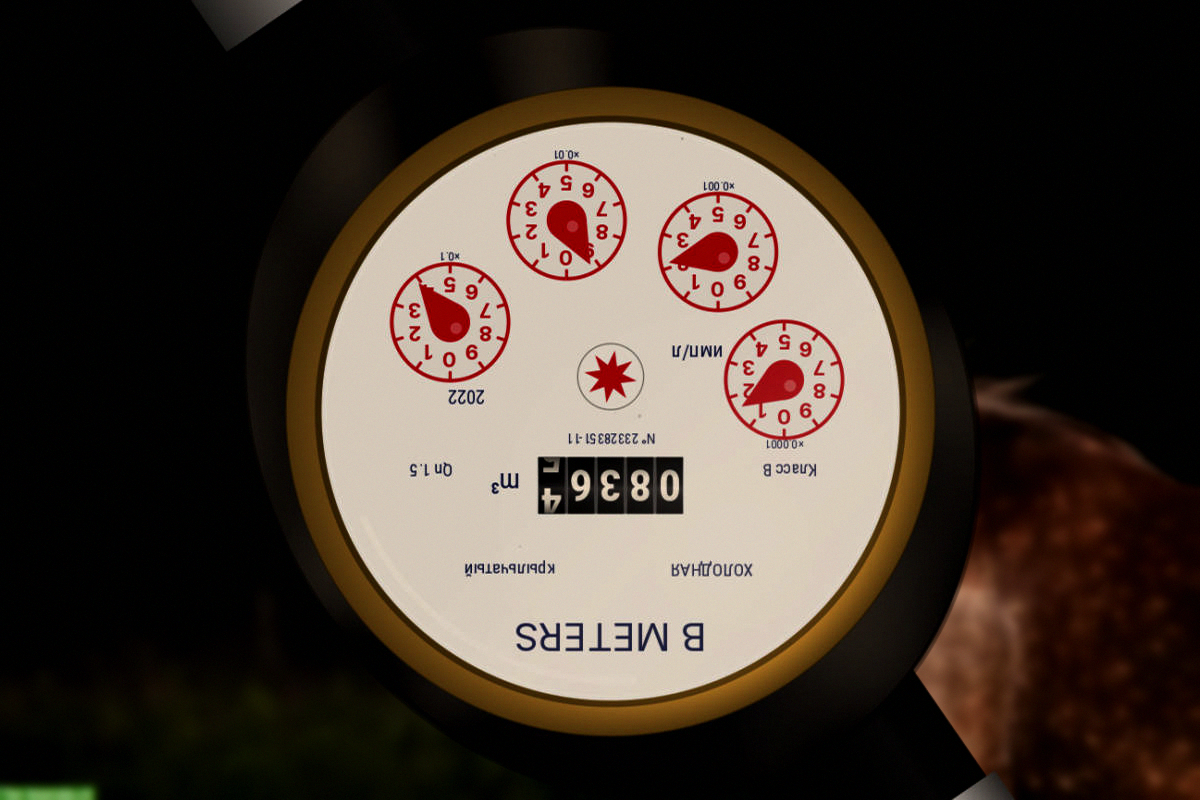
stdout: value=8364.3921 unit=m³
